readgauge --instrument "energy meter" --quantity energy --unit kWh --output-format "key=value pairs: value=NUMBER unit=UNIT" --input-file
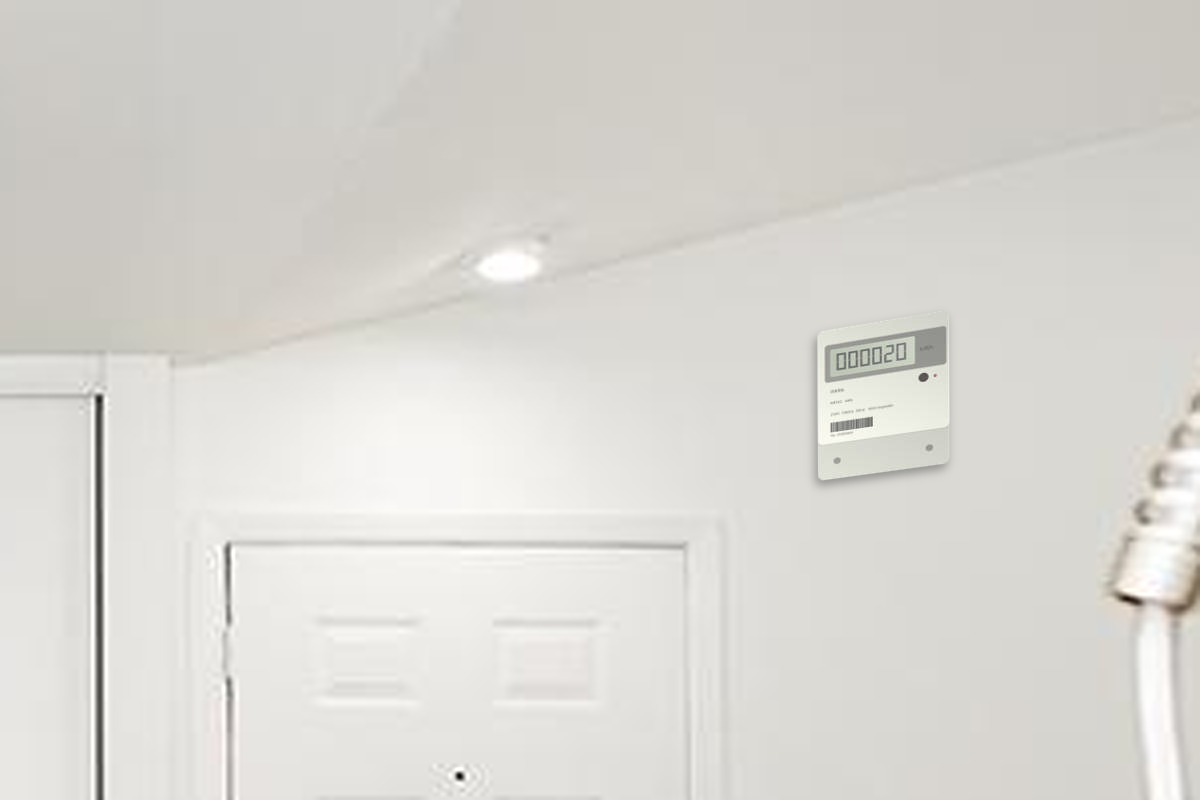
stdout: value=20 unit=kWh
